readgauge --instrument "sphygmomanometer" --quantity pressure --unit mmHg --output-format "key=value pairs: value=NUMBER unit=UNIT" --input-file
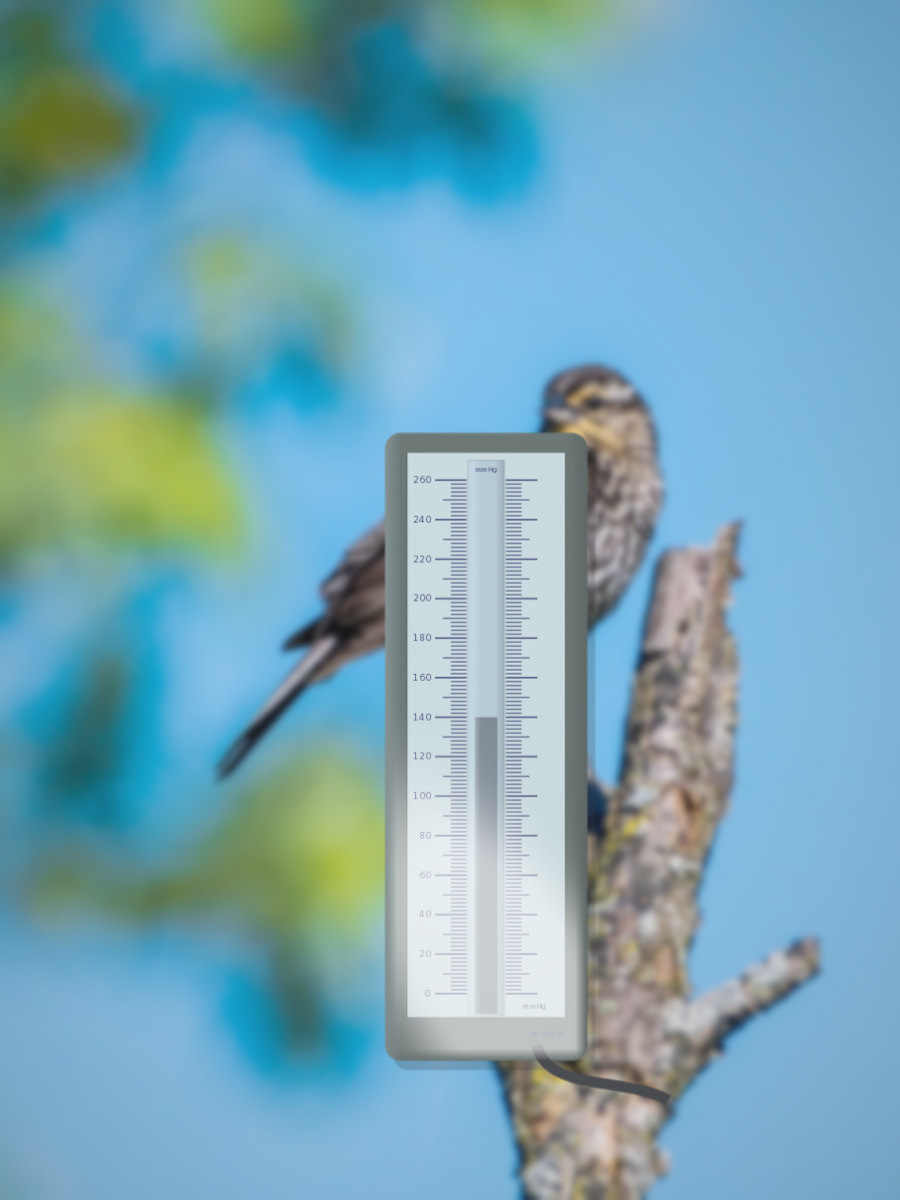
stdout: value=140 unit=mmHg
